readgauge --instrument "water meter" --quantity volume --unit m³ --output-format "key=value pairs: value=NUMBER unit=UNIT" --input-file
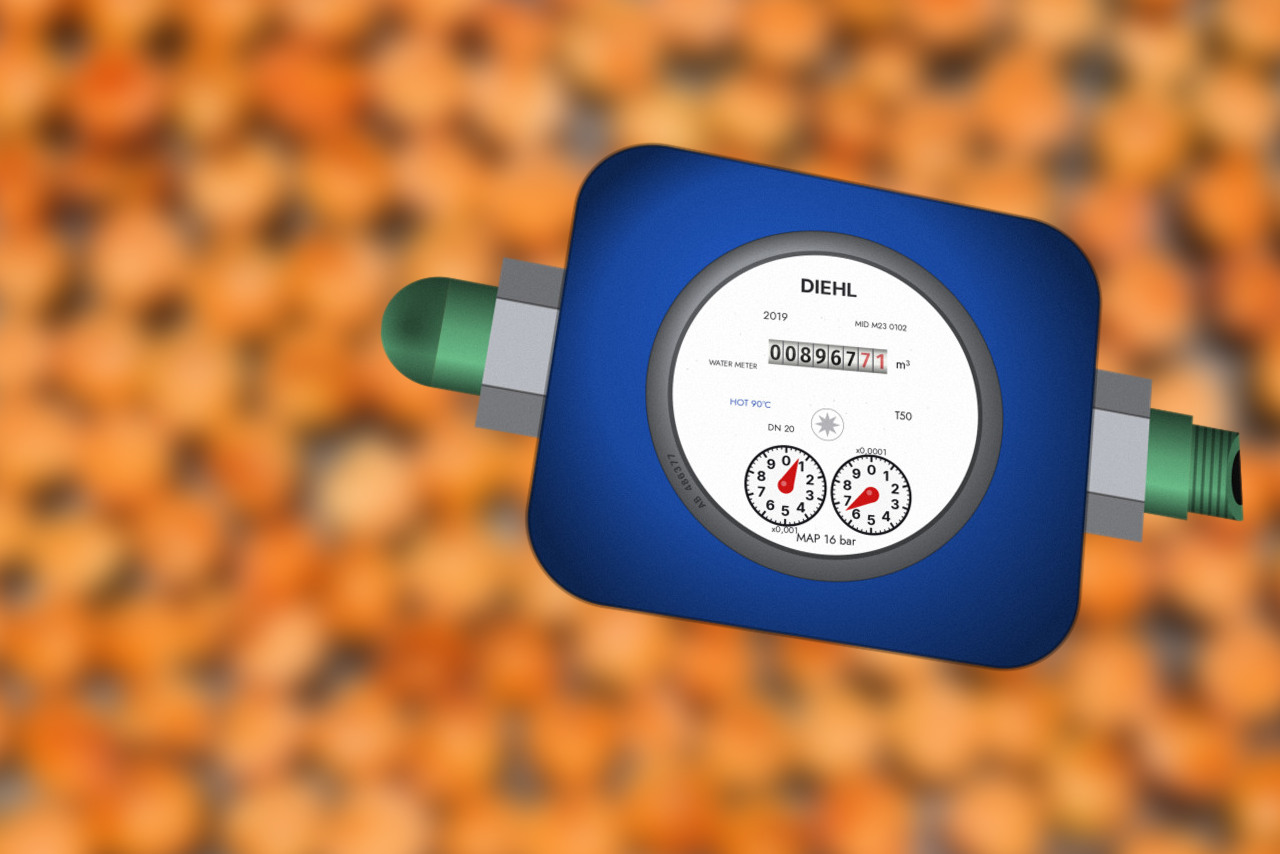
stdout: value=8967.7106 unit=m³
